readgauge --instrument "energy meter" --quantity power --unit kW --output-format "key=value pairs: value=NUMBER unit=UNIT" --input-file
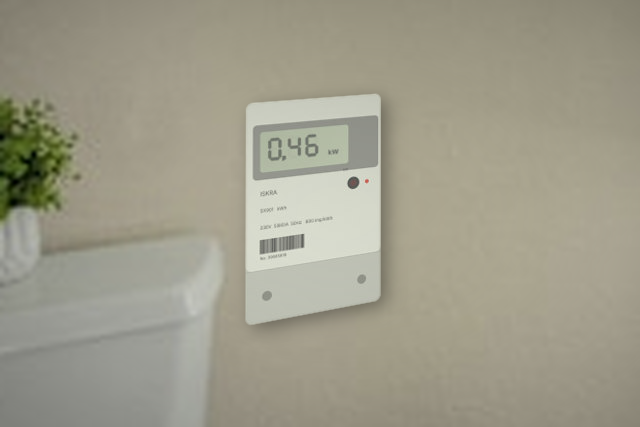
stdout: value=0.46 unit=kW
